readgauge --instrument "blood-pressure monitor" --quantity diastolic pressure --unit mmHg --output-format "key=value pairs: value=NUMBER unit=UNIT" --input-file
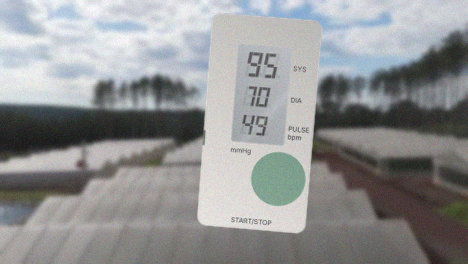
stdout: value=70 unit=mmHg
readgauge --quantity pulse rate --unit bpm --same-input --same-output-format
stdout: value=49 unit=bpm
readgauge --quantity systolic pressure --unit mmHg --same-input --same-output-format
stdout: value=95 unit=mmHg
